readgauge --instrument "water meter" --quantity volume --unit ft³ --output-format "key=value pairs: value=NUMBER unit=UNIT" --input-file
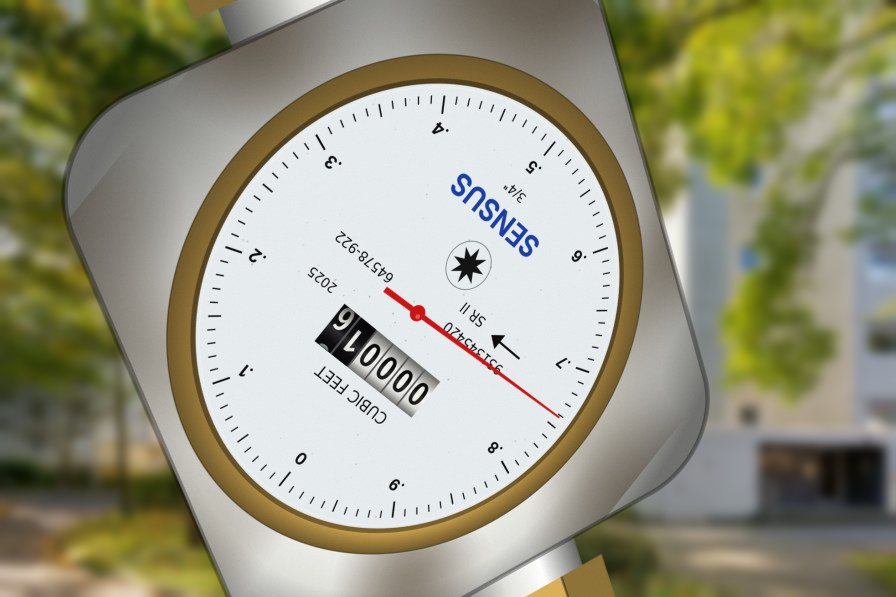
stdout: value=15.74 unit=ft³
